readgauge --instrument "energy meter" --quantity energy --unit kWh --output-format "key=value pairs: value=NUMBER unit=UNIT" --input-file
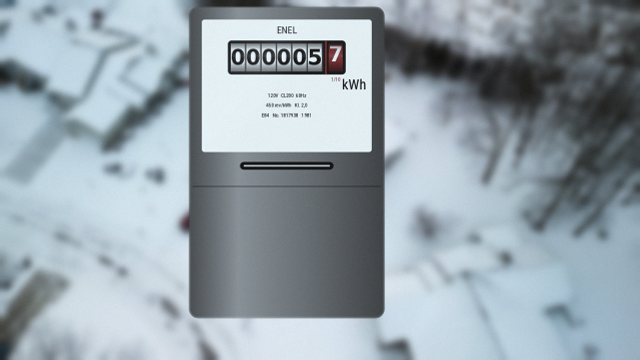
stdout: value=5.7 unit=kWh
